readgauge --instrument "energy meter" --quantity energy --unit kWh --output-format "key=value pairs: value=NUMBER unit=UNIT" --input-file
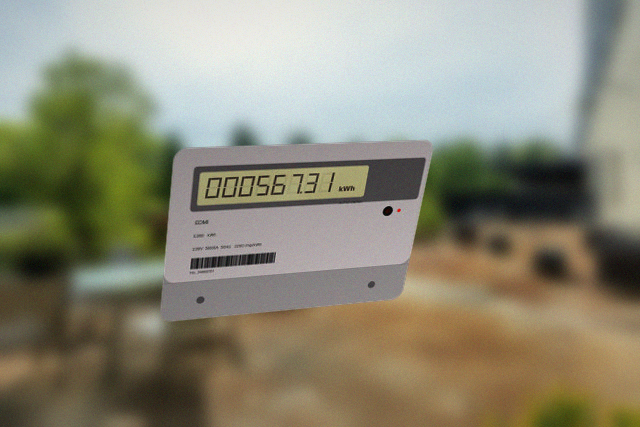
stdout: value=567.31 unit=kWh
